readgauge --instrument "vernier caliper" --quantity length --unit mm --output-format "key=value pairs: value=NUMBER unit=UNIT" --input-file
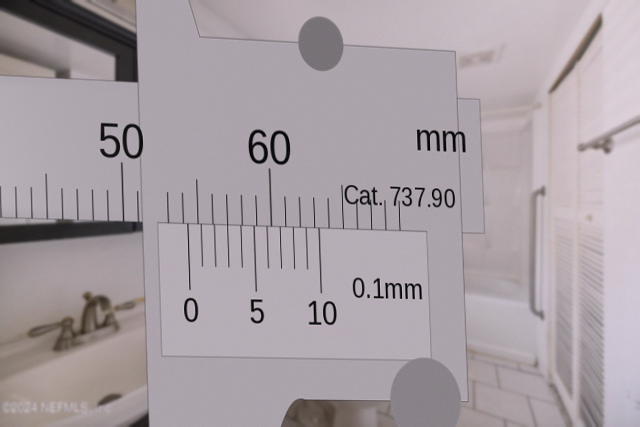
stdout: value=54.3 unit=mm
